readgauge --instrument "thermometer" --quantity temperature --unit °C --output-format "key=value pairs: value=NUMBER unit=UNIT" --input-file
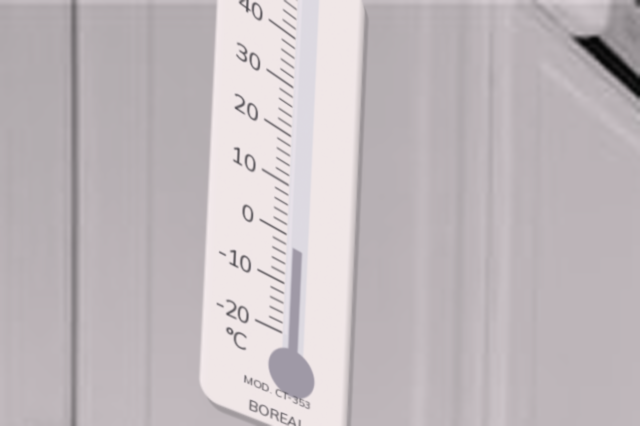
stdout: value=-2 unit=°C
